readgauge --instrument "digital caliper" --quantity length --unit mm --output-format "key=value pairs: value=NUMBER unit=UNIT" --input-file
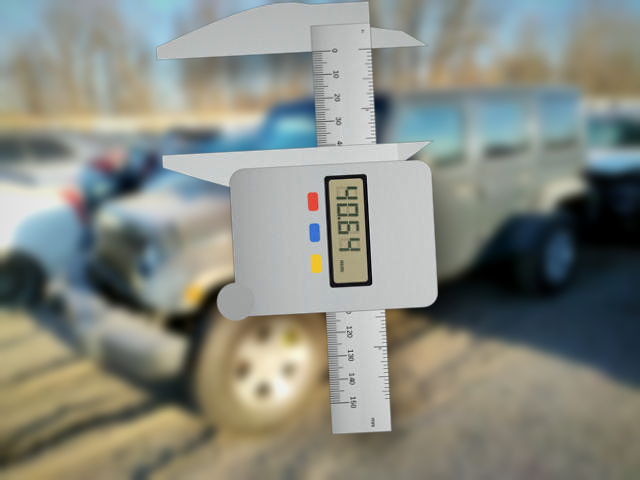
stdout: value=40.64 unit=mm
